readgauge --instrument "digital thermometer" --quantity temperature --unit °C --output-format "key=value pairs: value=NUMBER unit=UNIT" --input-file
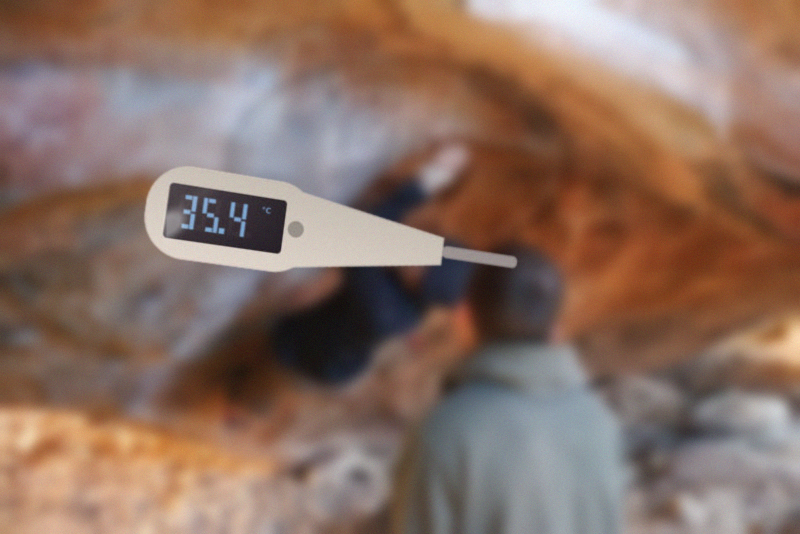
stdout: value=35.4 unit=°C
